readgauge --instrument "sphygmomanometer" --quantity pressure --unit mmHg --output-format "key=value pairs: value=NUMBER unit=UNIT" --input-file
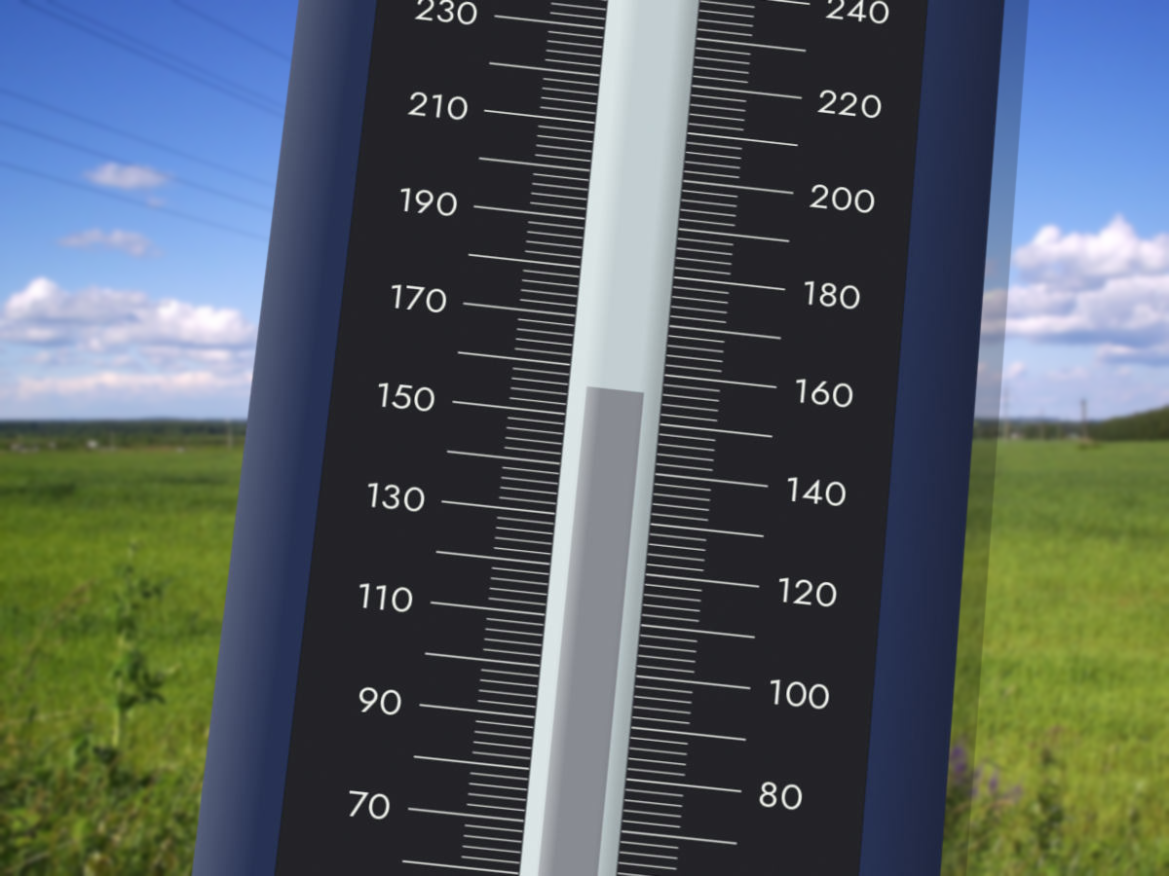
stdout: value=156 unit=mmHg
